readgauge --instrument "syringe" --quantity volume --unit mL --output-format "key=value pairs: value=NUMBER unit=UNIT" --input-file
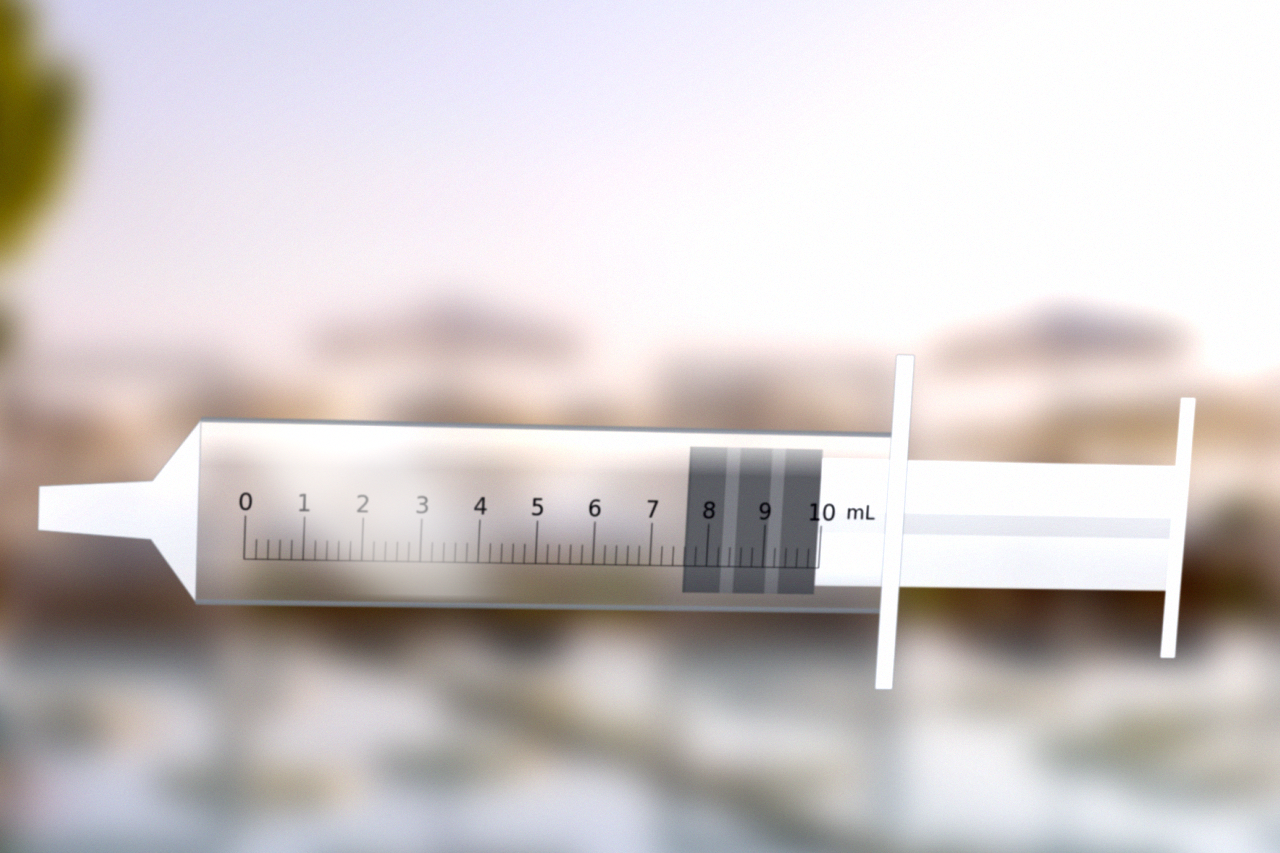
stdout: value=7.6 unit=mL
